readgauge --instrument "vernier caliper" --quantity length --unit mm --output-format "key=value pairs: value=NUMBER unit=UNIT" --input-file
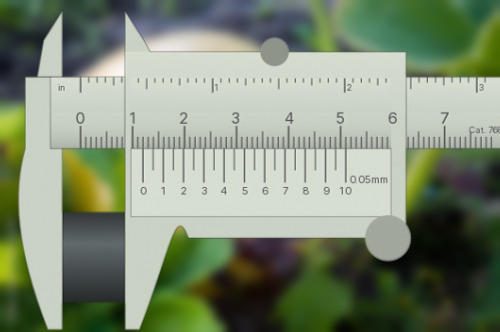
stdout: value=12.0 unit=mm
